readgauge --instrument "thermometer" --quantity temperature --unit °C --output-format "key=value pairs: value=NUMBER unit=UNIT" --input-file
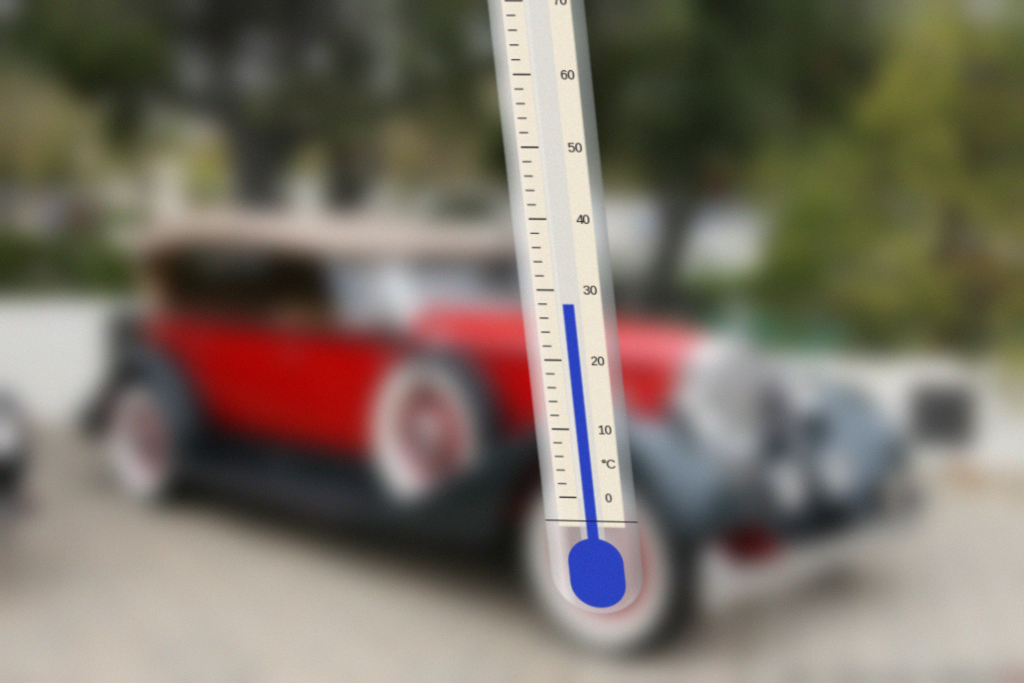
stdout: value=28 unit=°C
